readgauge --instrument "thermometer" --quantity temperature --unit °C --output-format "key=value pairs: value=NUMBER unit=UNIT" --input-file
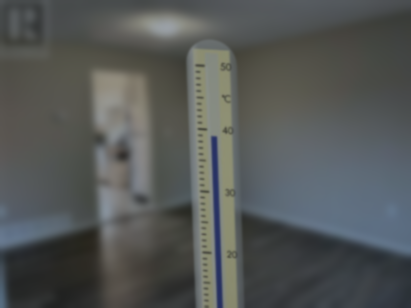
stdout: value=39 unit=°C
